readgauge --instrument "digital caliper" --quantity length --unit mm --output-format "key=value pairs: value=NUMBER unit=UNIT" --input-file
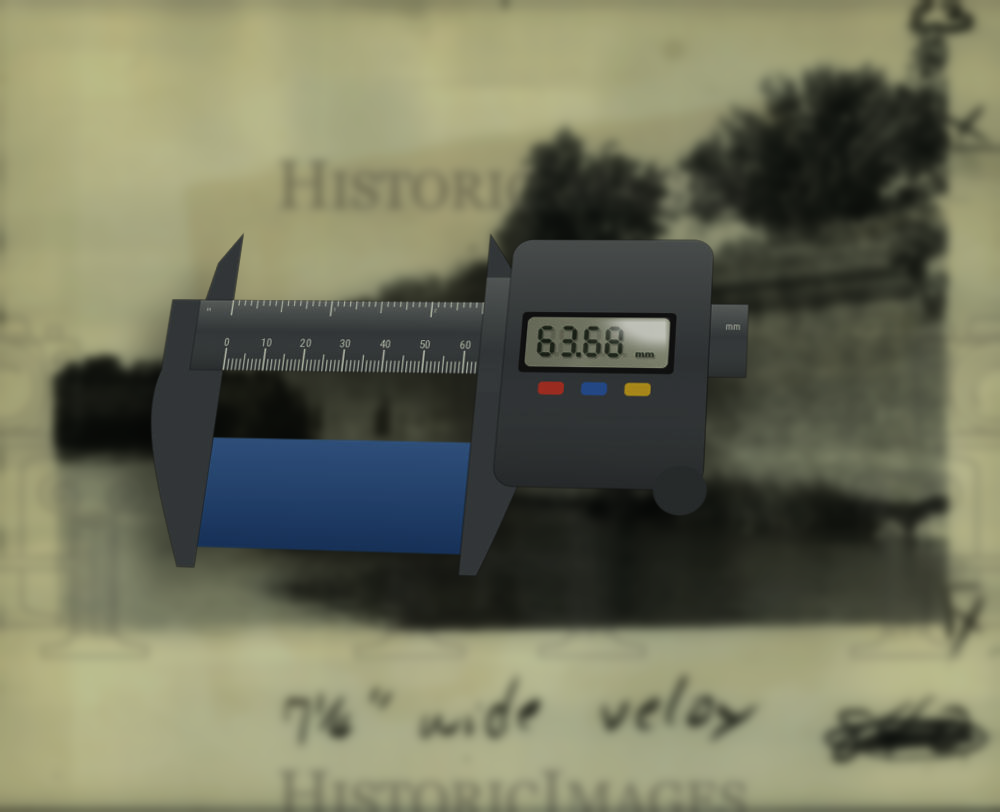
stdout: value=63.68 unit=mm
